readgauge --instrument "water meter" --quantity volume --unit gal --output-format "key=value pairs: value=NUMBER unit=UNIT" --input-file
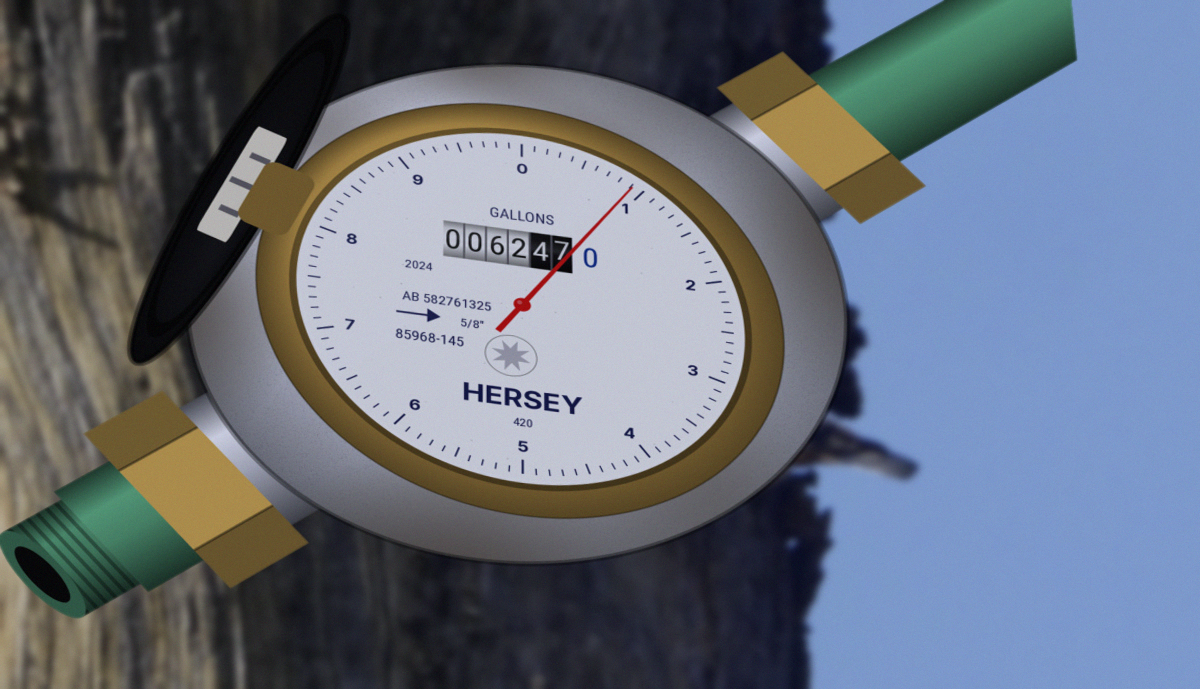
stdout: value=62470.9 unit=gal
